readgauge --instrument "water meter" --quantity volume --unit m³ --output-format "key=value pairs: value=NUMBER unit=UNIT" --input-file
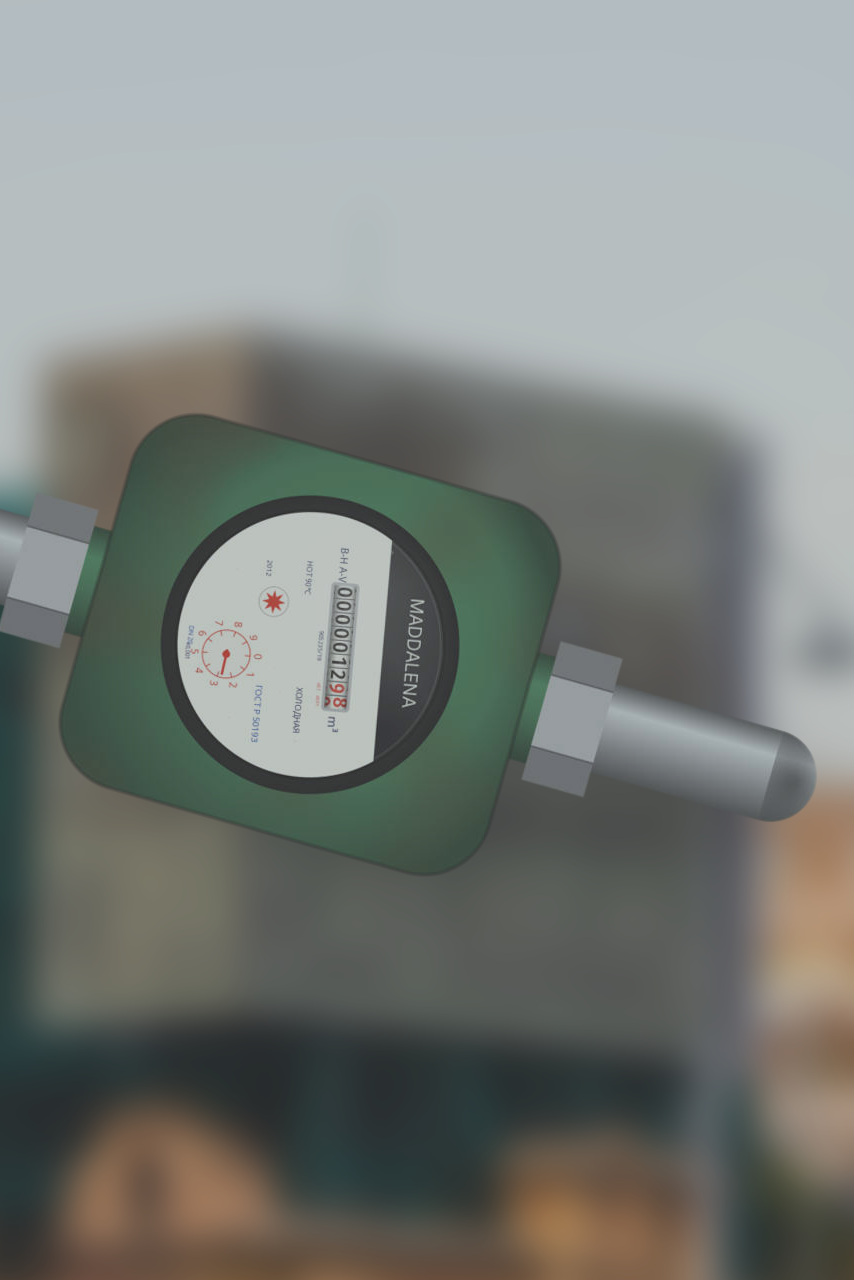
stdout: value=12.982 unit=m³
